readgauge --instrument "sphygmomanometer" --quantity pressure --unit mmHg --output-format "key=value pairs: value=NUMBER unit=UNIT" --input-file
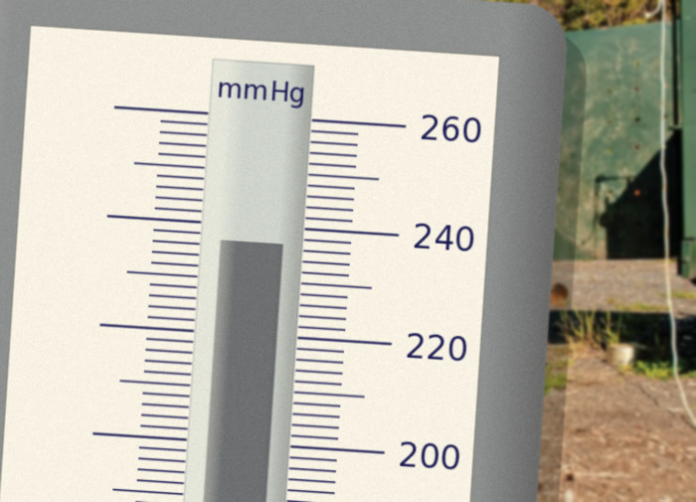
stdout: value=237 unit=mmHg
